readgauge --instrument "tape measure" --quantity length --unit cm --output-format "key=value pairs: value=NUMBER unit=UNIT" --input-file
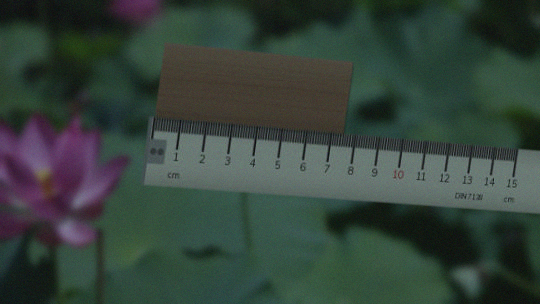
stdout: value=7.5 unit=cm
